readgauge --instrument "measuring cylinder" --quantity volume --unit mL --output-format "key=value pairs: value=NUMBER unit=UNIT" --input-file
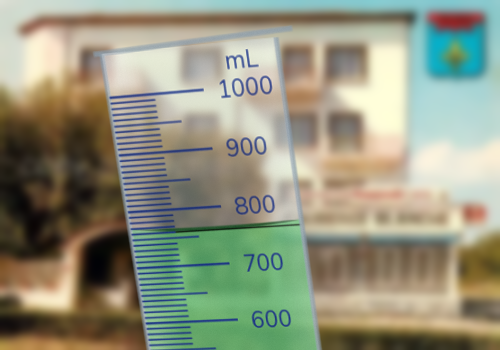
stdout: value=760 unit=mL
